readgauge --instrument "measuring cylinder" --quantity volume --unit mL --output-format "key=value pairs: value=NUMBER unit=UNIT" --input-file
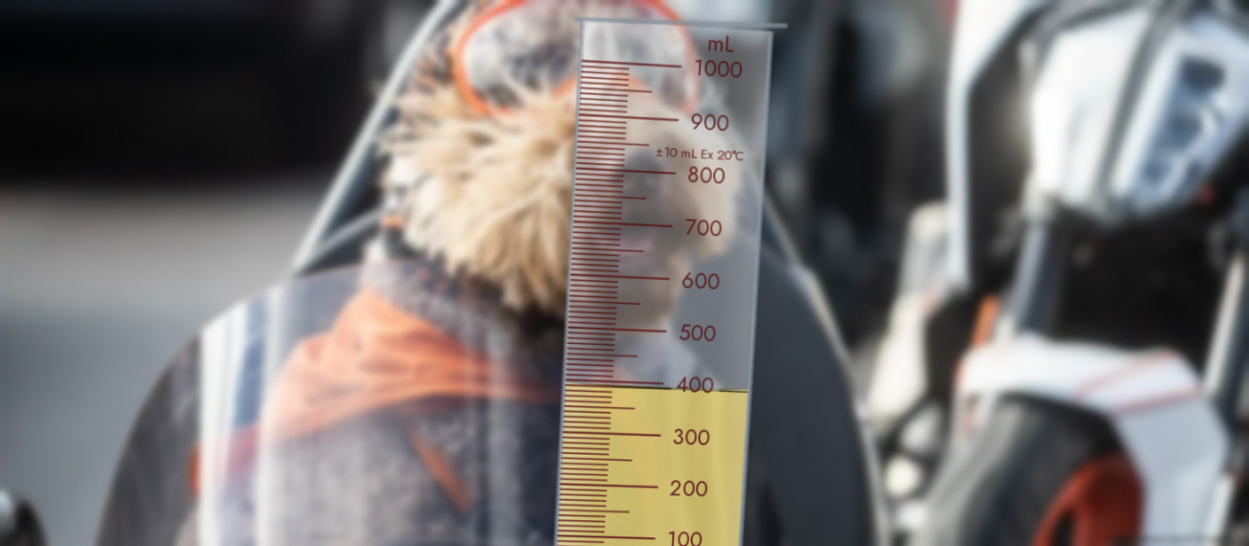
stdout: value=390 unit=mL
